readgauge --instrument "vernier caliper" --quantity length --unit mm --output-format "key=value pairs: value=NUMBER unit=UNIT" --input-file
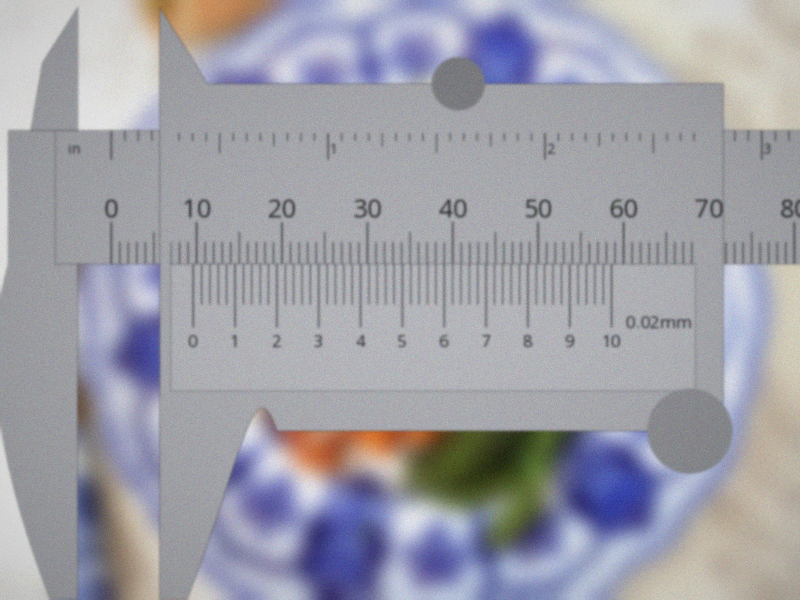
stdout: value=9.6 unit=mm
